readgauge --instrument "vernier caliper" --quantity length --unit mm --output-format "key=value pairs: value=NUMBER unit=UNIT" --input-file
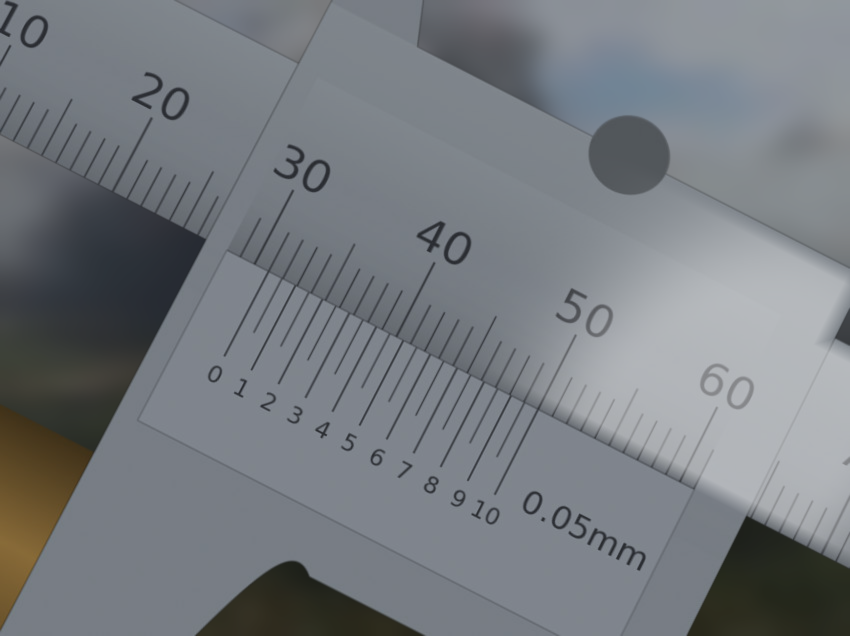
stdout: value=31.0 unit=mm
